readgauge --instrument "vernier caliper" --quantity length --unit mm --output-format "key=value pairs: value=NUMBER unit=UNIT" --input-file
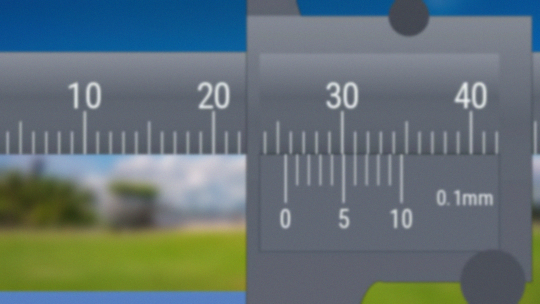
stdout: value=25.6 unit=mm
